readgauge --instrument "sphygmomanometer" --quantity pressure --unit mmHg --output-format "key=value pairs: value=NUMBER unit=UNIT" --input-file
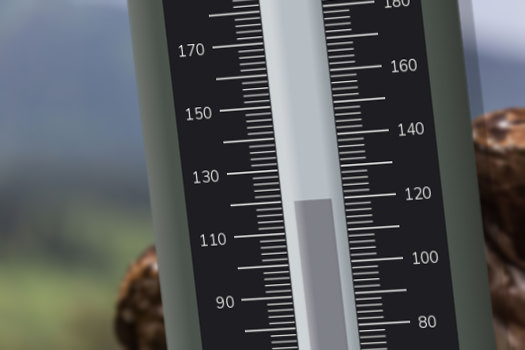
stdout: value=120 unit=mmHg
